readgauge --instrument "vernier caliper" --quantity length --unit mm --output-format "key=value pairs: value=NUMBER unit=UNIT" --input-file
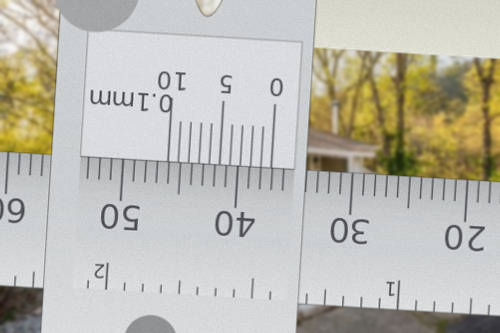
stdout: value=37.1 unit=mm
